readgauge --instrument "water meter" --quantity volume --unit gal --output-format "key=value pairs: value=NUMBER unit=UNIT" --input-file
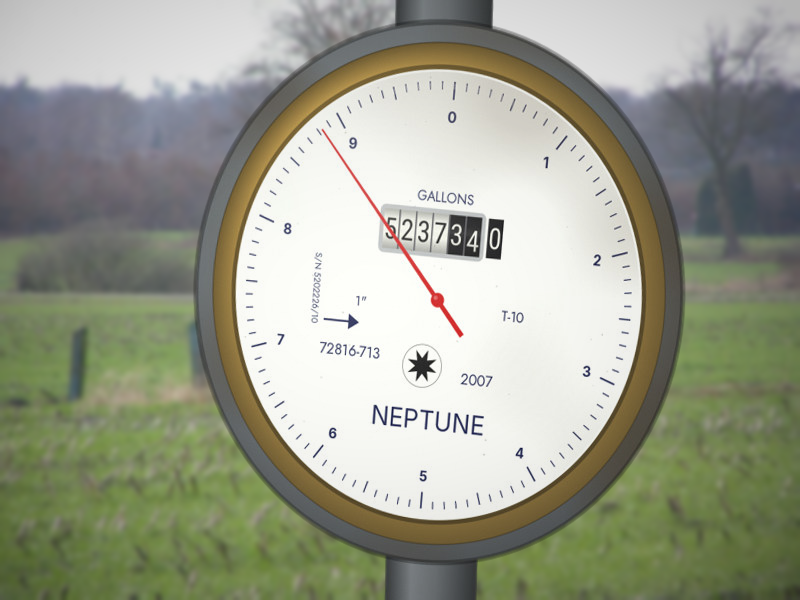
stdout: value=5237338.8 unit=gal
